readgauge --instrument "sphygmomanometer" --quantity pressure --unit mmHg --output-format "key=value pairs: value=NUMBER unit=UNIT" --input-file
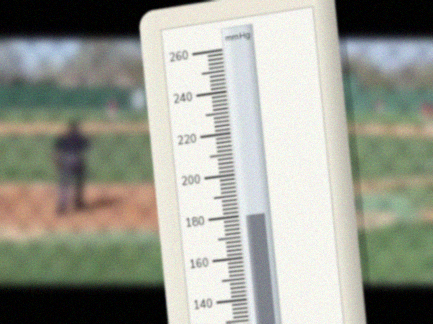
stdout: value=180 unit=mmHg
